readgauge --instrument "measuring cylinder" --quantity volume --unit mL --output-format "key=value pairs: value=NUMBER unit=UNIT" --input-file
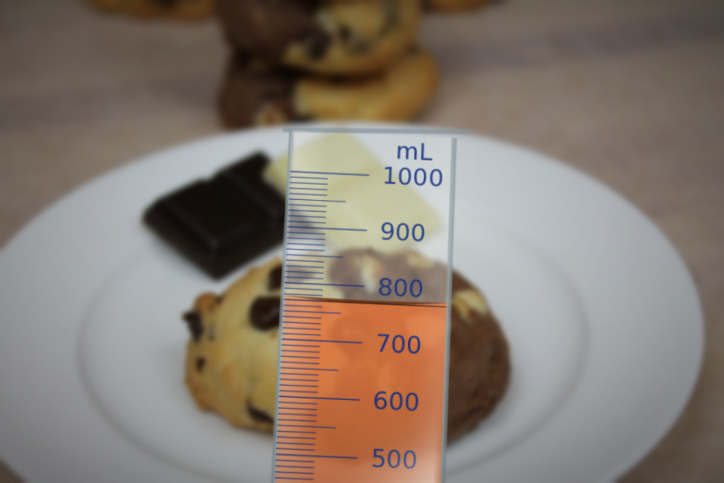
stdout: value=770 unit=mL
